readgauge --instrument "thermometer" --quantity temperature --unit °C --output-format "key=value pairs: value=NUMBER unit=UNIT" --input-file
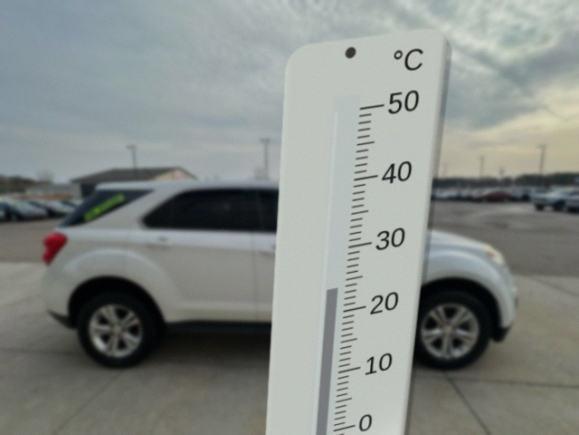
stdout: value=24 unit=°C
